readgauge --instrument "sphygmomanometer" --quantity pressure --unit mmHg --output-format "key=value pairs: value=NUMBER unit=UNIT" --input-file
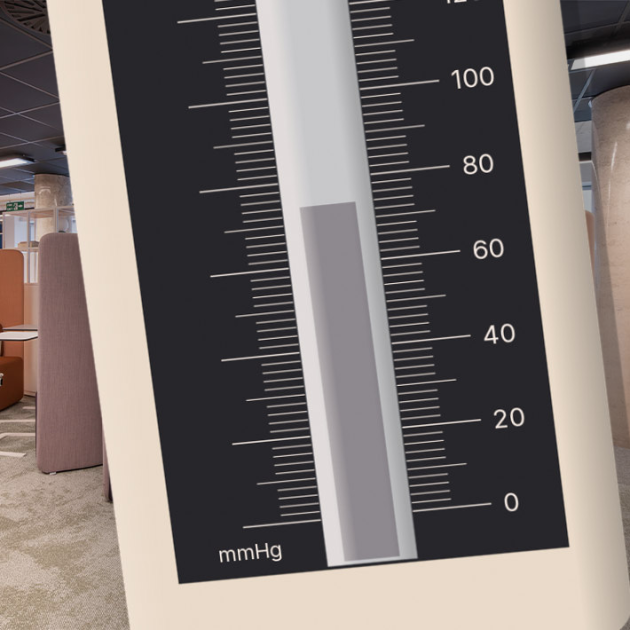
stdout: value=74 unit=mmHg
